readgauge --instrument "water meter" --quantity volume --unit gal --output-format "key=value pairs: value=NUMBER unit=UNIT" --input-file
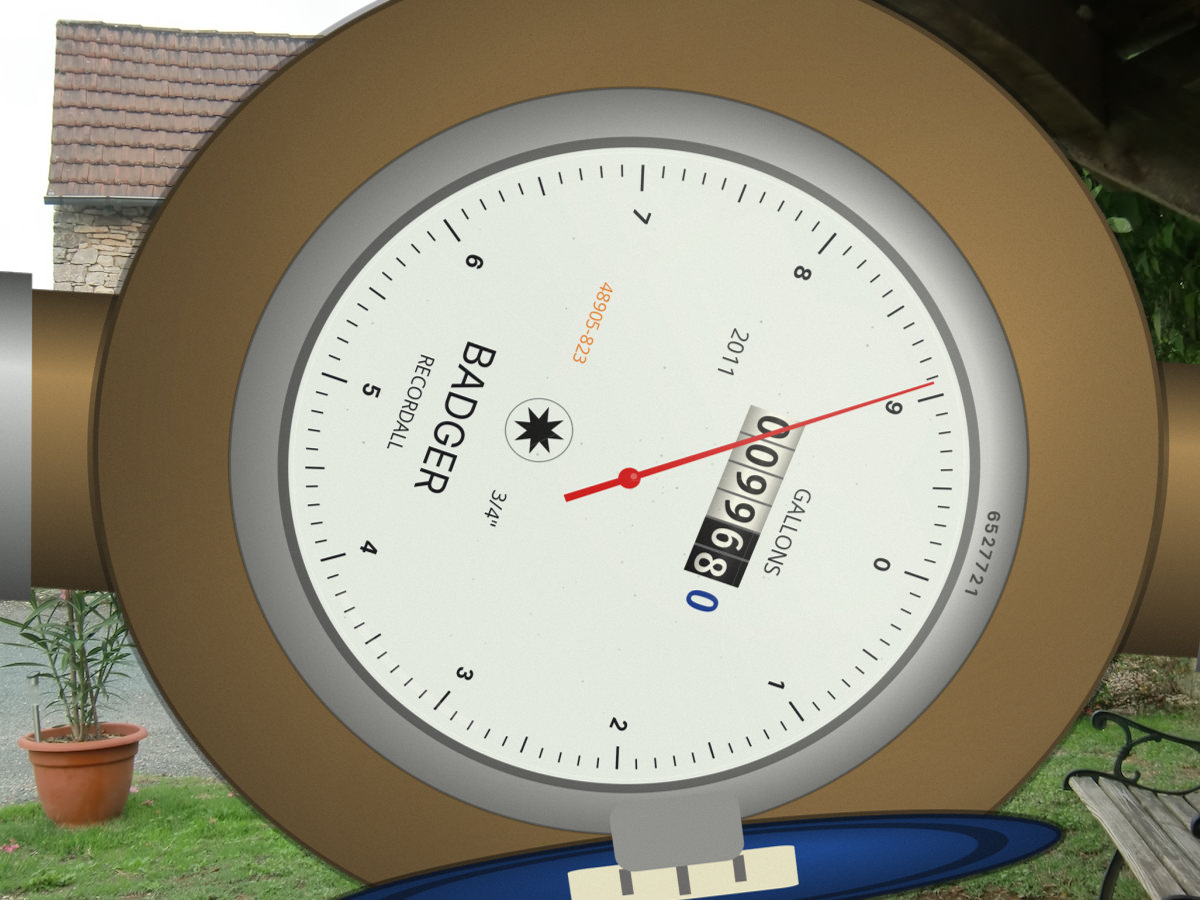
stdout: value=99678.9 unit=gal
